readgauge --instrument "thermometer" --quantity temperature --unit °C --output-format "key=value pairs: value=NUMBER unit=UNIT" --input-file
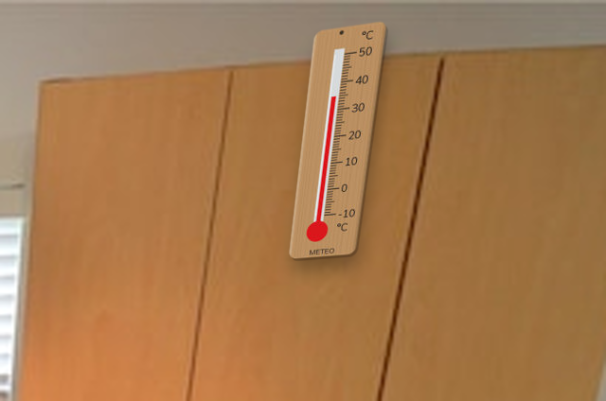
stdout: value=35 unit=°C
